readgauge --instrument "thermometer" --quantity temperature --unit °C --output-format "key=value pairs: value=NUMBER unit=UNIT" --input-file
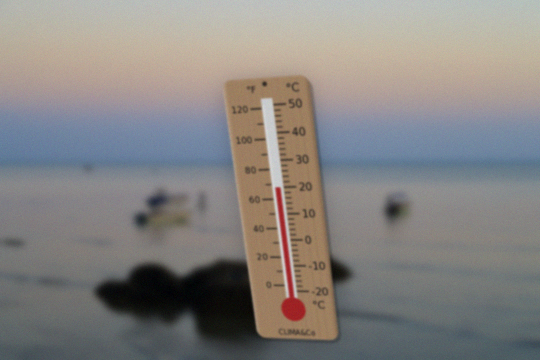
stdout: value=20 unit=°C
